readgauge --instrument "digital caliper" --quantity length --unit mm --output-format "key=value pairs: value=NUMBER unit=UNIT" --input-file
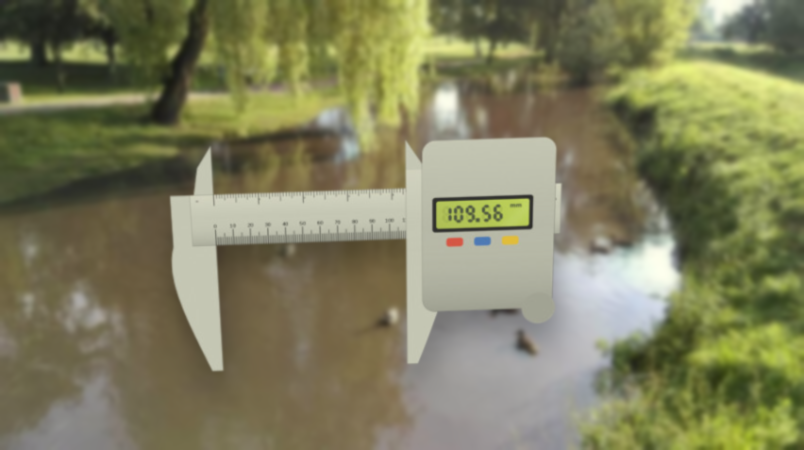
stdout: value=109.56 unit=mm
